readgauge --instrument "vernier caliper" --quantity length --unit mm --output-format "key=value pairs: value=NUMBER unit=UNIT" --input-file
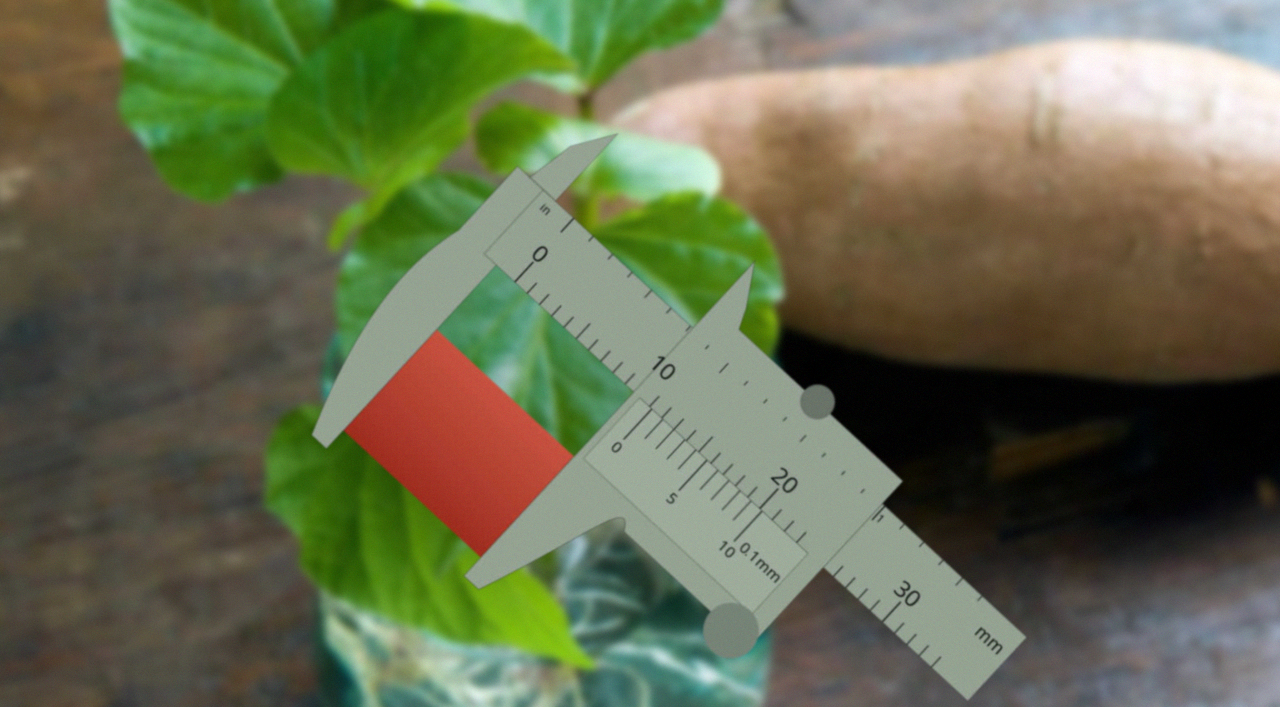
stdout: value=11.2 unit=mm
